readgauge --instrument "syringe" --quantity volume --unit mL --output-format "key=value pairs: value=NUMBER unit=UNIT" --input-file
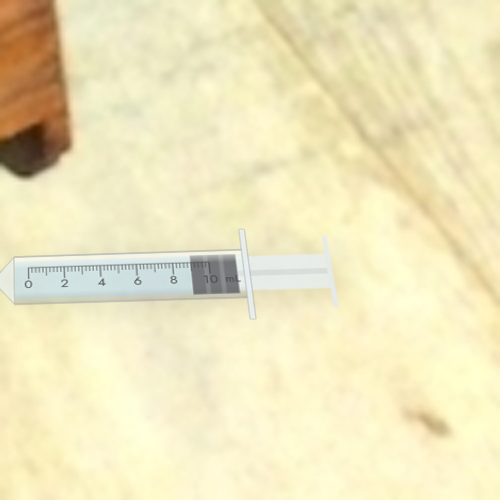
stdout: value=9 unit=mL
